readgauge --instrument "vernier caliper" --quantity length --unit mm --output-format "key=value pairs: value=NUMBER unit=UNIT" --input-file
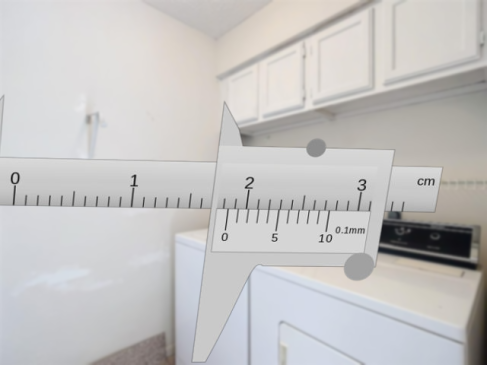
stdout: value=18.4 unit=mm
